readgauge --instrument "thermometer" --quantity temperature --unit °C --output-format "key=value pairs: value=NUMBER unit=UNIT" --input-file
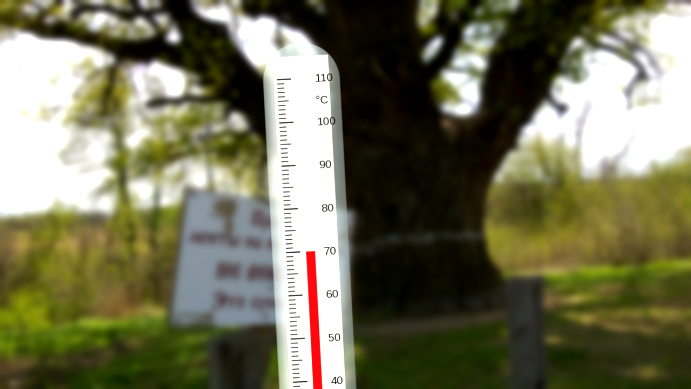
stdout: value=70 unit=°C
